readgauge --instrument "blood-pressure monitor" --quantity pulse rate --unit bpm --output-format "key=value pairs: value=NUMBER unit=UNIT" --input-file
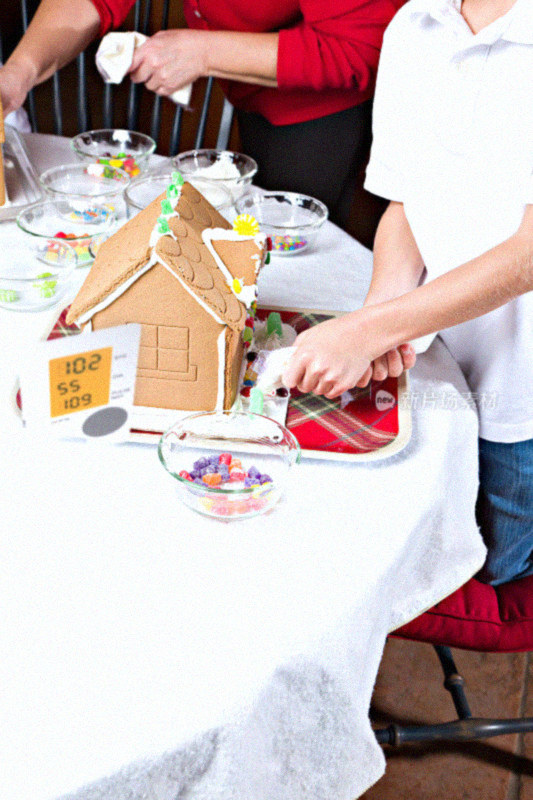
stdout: value=109 unit=bpm
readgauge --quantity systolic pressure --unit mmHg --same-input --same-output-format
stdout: value=102 unit=mmHg
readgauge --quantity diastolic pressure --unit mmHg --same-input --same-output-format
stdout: value=55 unit=mmHg
